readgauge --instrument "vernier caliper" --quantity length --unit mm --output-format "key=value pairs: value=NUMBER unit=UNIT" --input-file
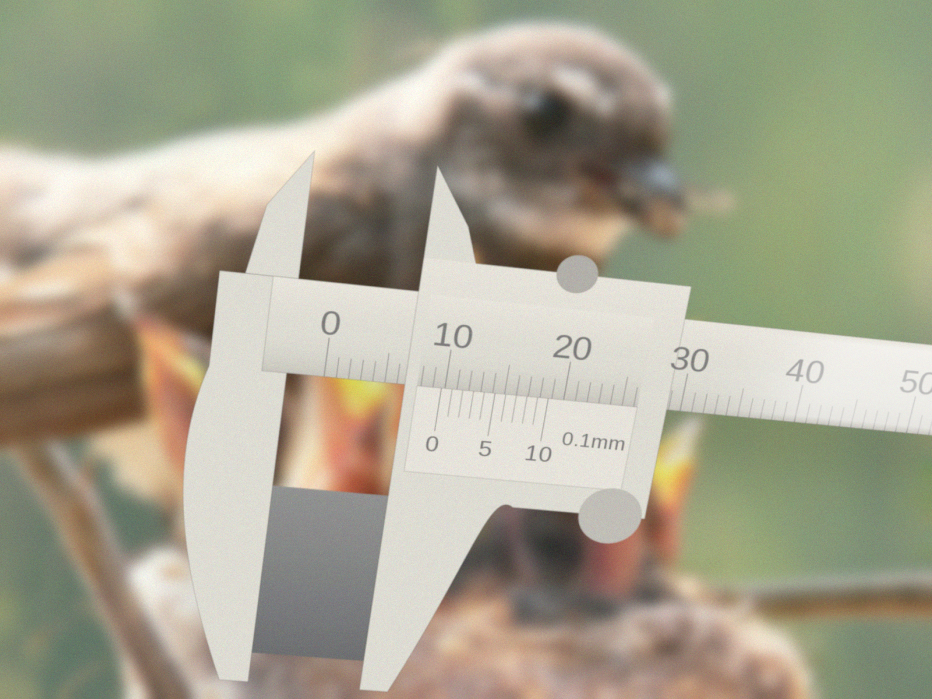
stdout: value=9.7 unit=mm
